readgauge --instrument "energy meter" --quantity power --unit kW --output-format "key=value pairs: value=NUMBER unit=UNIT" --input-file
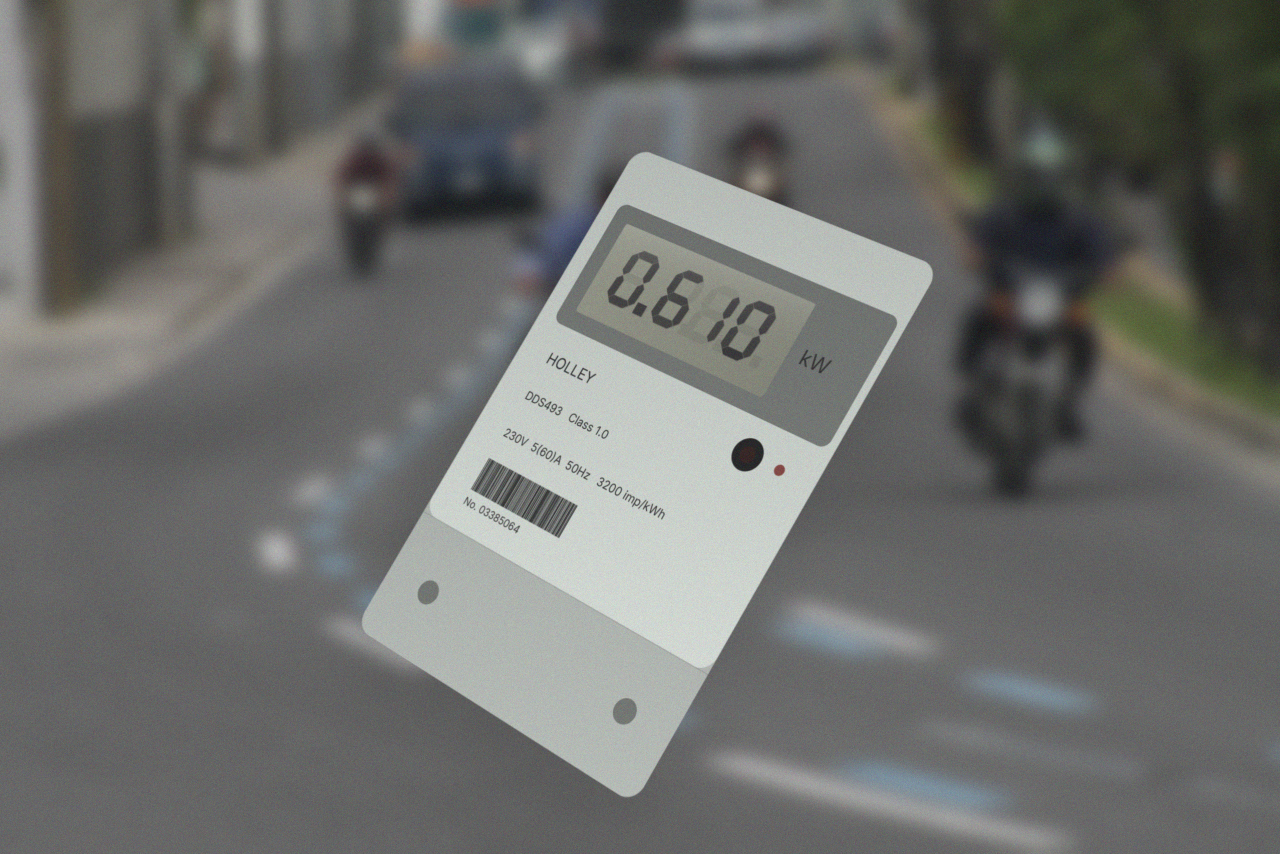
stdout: value=0.610 unit=kW
